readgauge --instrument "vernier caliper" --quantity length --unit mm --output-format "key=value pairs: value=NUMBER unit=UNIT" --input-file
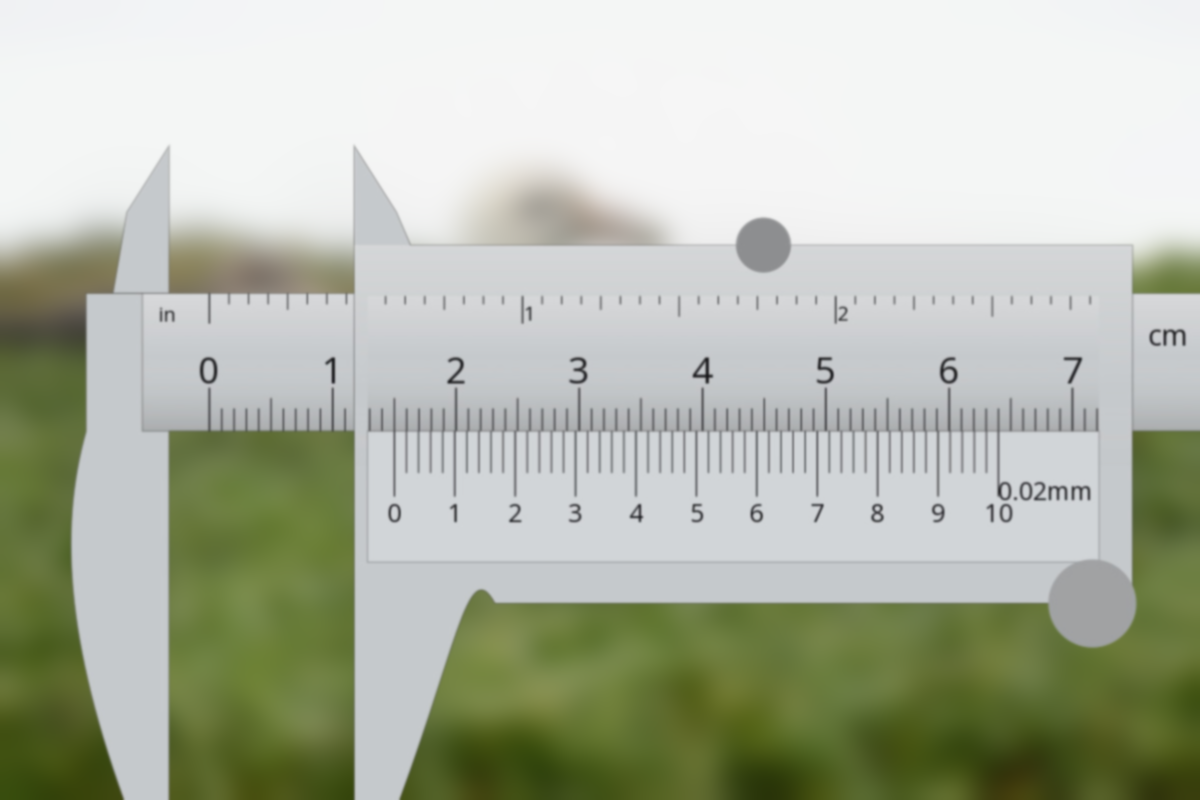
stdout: value=15.0 unit=mm
